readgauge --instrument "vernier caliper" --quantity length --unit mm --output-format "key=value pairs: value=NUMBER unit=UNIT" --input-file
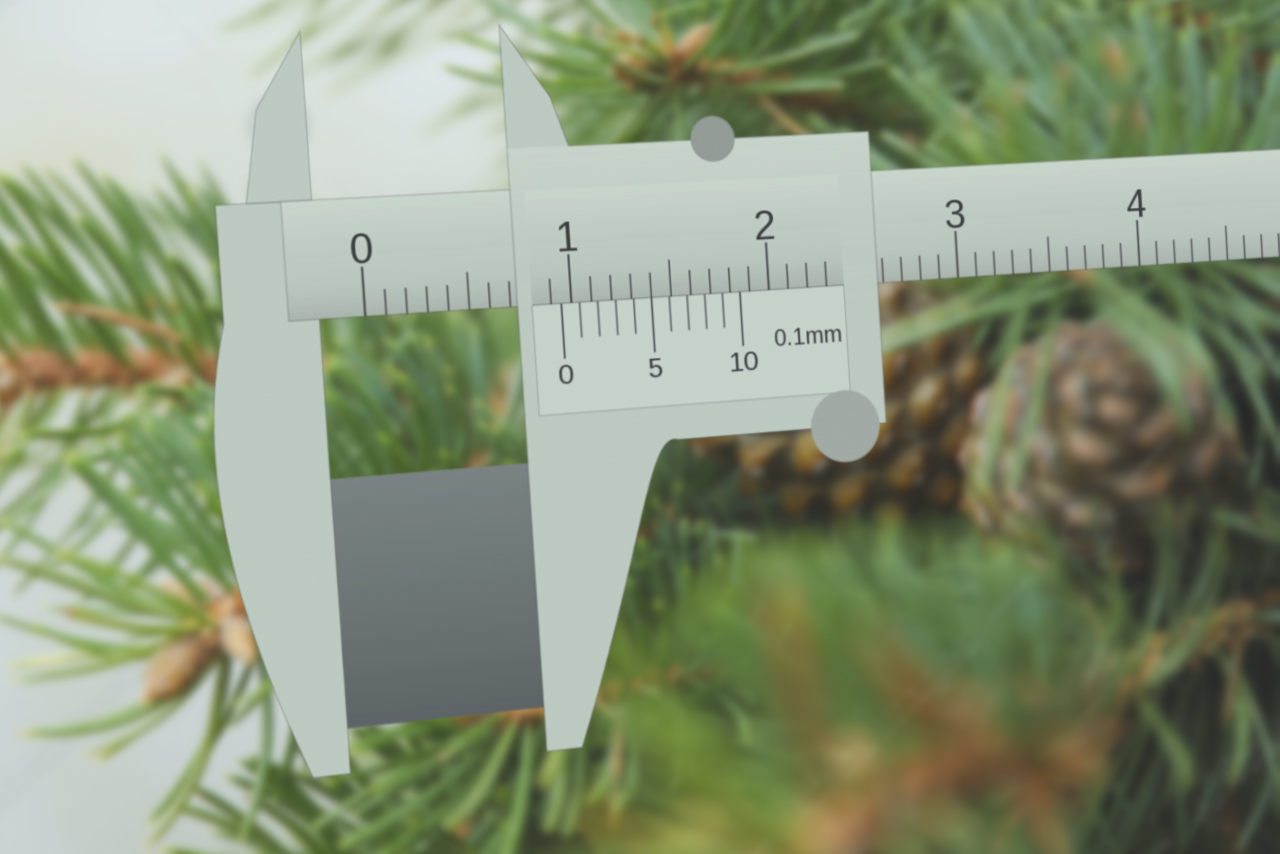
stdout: value=9.5 unit=mm
